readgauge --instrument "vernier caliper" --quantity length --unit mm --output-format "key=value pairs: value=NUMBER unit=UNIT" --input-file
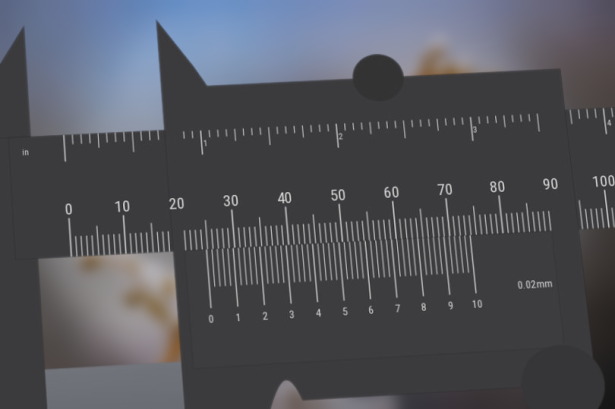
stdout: value=24.8 unit=mm
